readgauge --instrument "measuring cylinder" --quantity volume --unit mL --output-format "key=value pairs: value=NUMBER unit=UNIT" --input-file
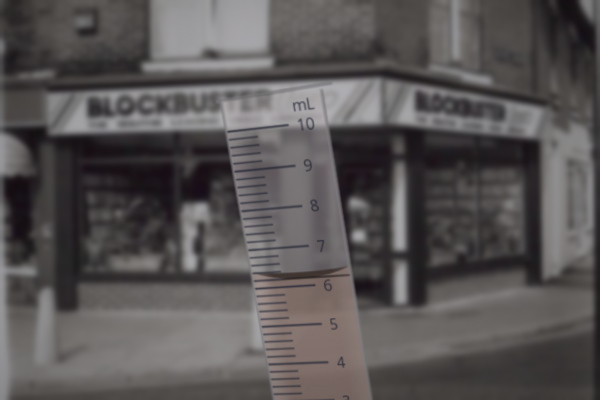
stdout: value=6.2 unit=mL
